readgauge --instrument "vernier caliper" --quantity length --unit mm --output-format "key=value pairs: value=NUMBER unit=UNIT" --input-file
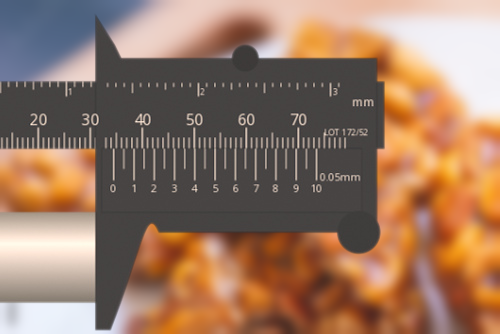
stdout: value=34.5 unit=mm
